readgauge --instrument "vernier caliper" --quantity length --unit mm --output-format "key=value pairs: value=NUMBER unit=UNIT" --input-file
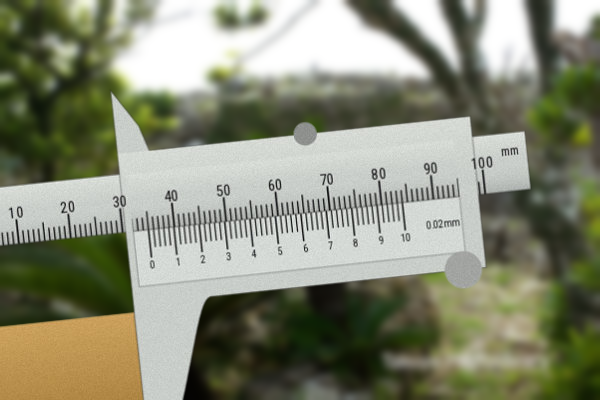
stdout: value=35.0 unit=mm
